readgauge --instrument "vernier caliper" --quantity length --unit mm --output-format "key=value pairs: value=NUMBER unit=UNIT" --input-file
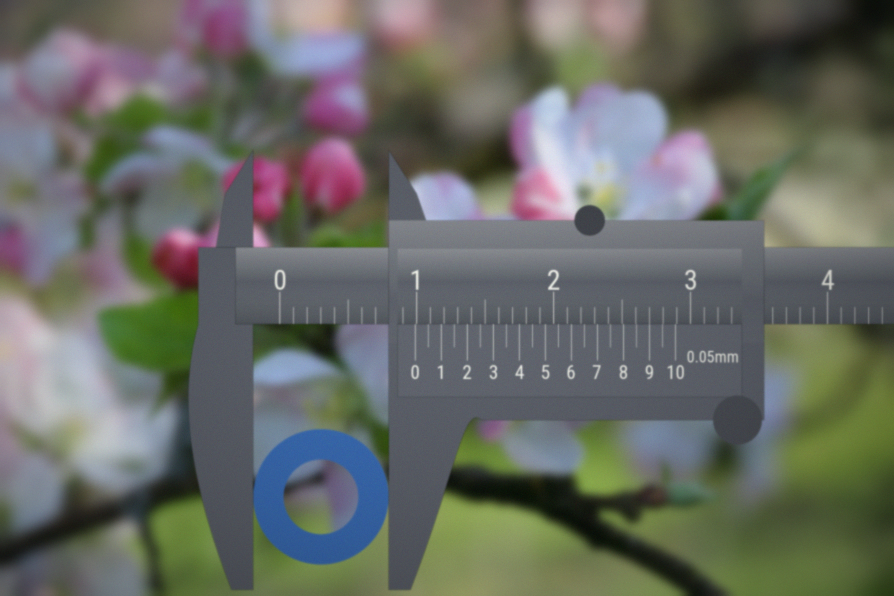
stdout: value=9.9 unit=mm
